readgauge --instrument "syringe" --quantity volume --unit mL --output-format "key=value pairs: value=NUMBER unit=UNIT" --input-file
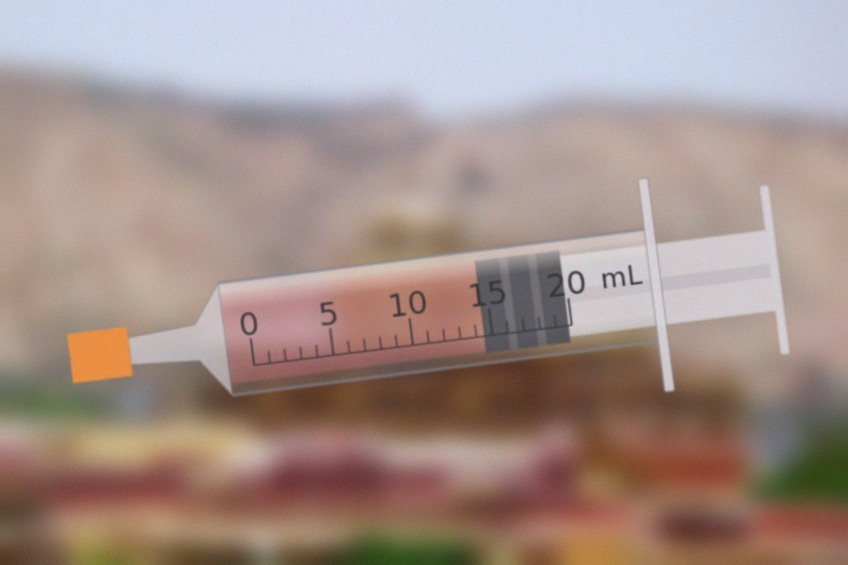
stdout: value=14.5 unit=mL
